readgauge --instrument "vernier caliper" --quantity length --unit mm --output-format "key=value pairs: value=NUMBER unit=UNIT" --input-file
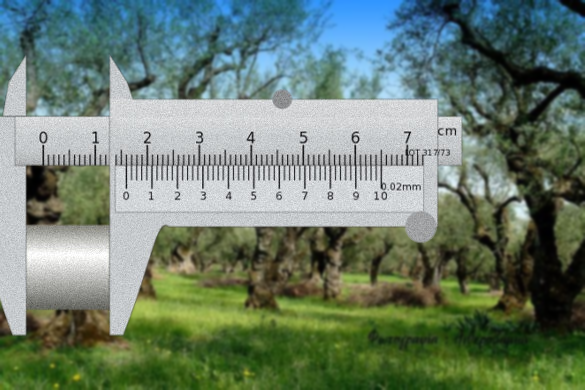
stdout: value=16.0 unit=mm
